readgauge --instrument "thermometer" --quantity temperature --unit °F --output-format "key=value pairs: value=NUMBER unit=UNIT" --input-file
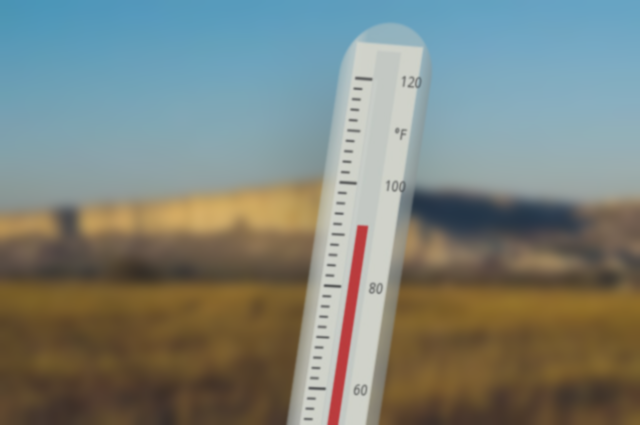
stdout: value=92 unit=°F
